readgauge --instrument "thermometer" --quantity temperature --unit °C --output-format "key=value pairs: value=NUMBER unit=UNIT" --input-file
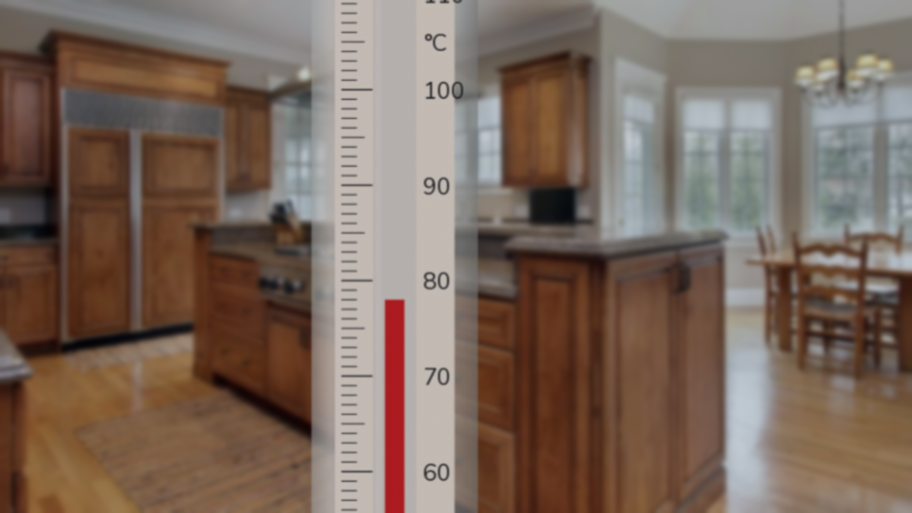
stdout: value=78 unit=°C
